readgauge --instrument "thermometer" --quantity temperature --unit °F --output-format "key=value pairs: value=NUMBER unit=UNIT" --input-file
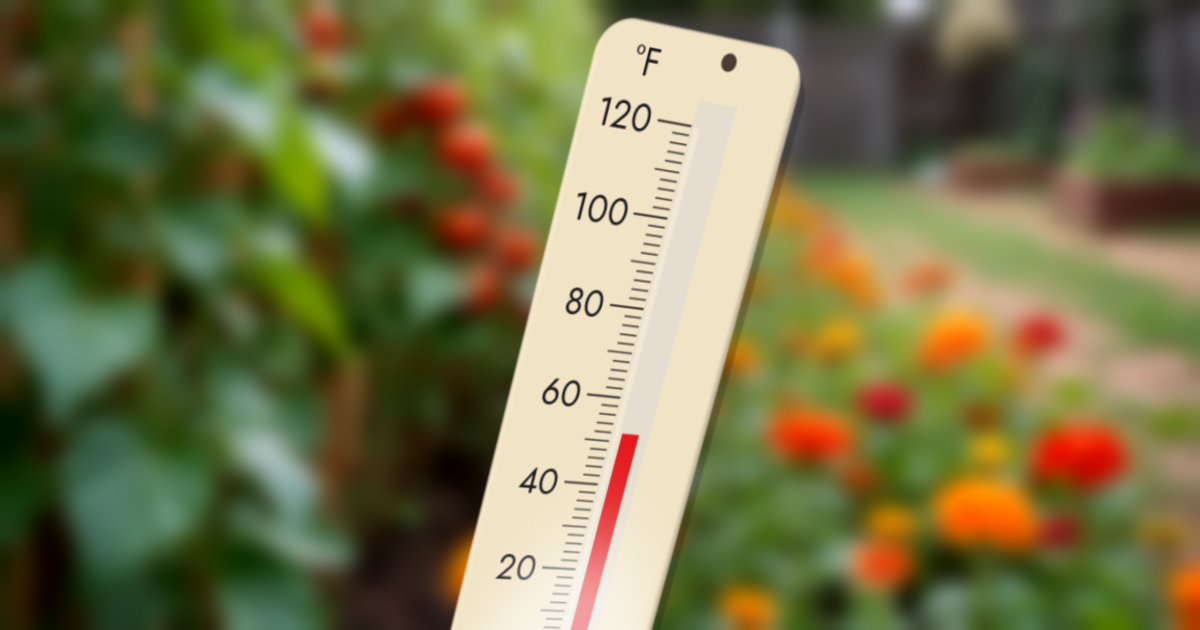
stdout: value=52 unit=°F
